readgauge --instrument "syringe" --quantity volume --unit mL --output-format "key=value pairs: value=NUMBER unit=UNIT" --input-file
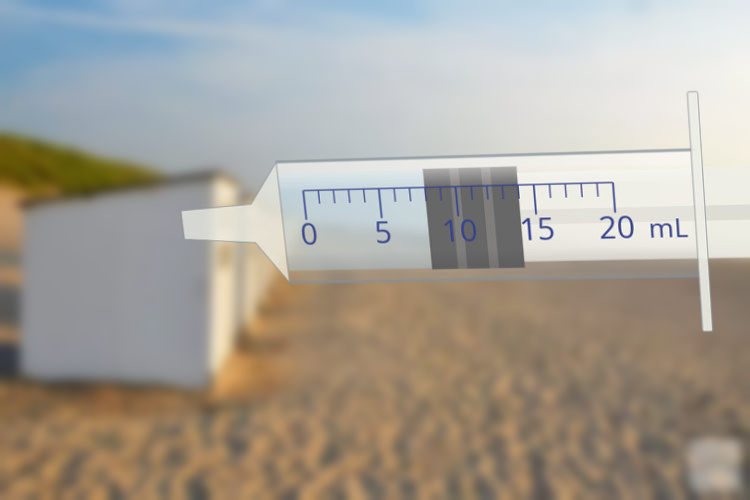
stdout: value=8 unit=mL
